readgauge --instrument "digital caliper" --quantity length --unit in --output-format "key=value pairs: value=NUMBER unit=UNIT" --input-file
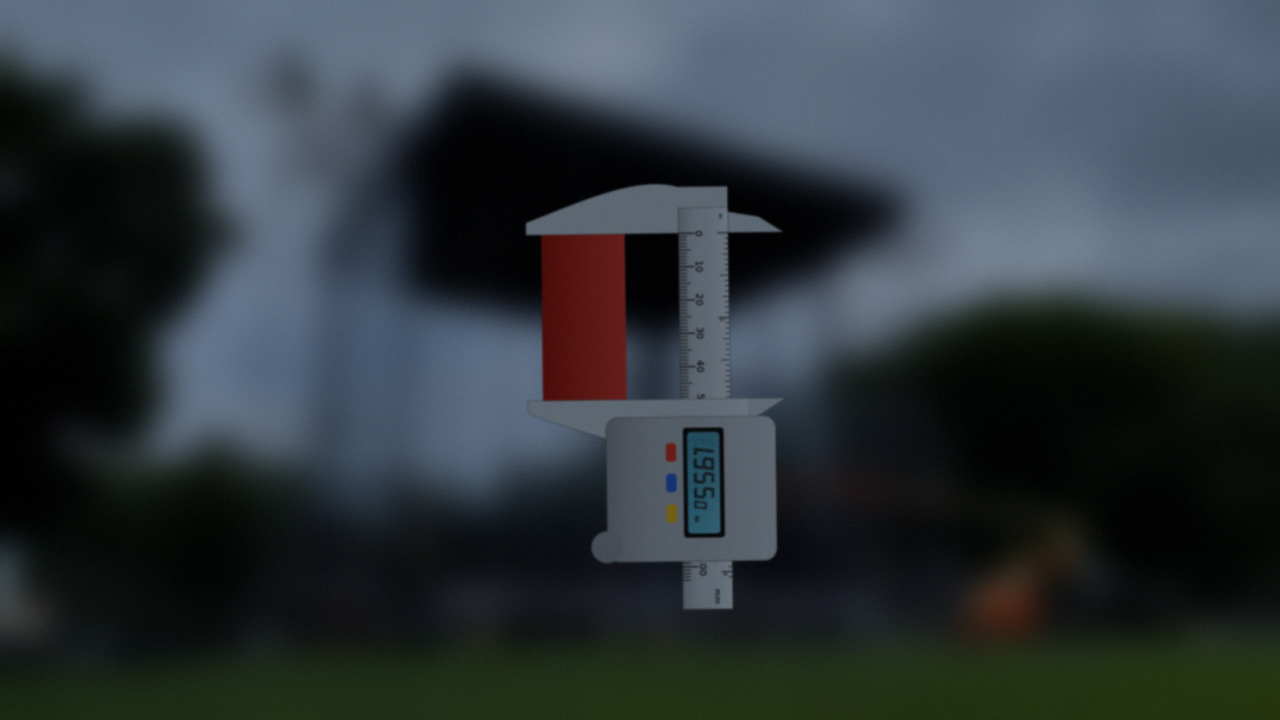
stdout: value=1.9550 unit=in
